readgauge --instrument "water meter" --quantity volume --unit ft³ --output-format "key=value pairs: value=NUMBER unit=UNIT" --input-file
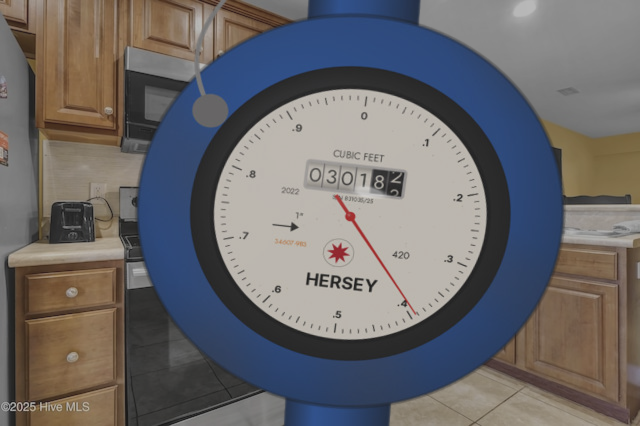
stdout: value=30182.39 unit=ft³
